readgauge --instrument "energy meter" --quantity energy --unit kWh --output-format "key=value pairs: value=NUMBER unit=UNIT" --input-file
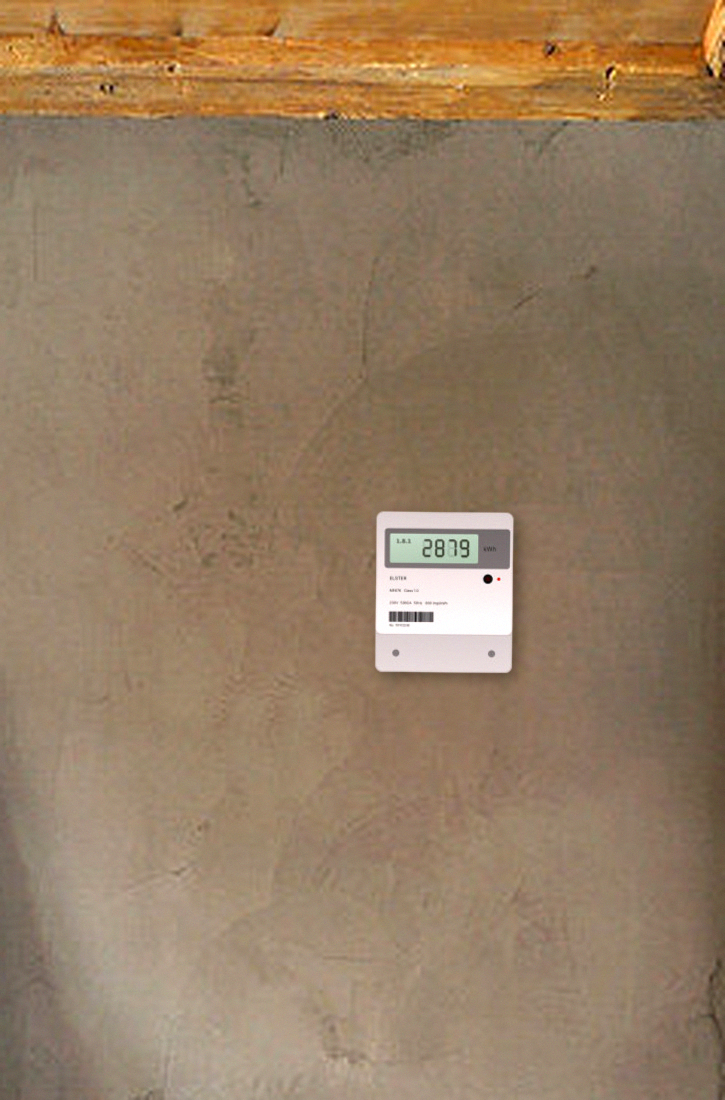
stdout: value=2879 unit=kWh
